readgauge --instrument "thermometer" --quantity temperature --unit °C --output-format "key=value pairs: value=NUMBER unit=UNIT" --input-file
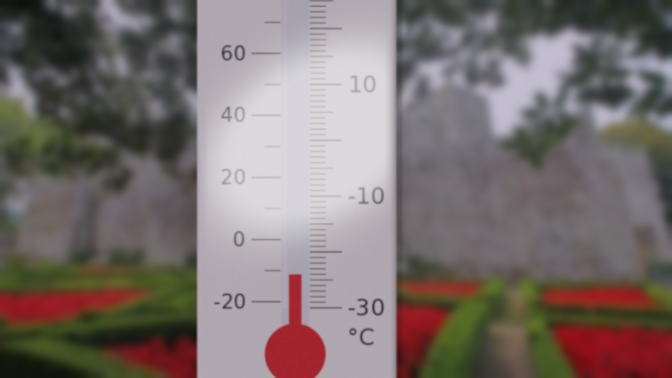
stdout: value=-24 unit=°C
